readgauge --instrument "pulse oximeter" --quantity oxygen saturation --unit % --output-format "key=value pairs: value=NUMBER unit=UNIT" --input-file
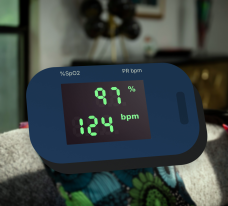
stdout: value=97 unit=%
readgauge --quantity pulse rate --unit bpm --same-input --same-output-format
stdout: value=124 unit=bpm
